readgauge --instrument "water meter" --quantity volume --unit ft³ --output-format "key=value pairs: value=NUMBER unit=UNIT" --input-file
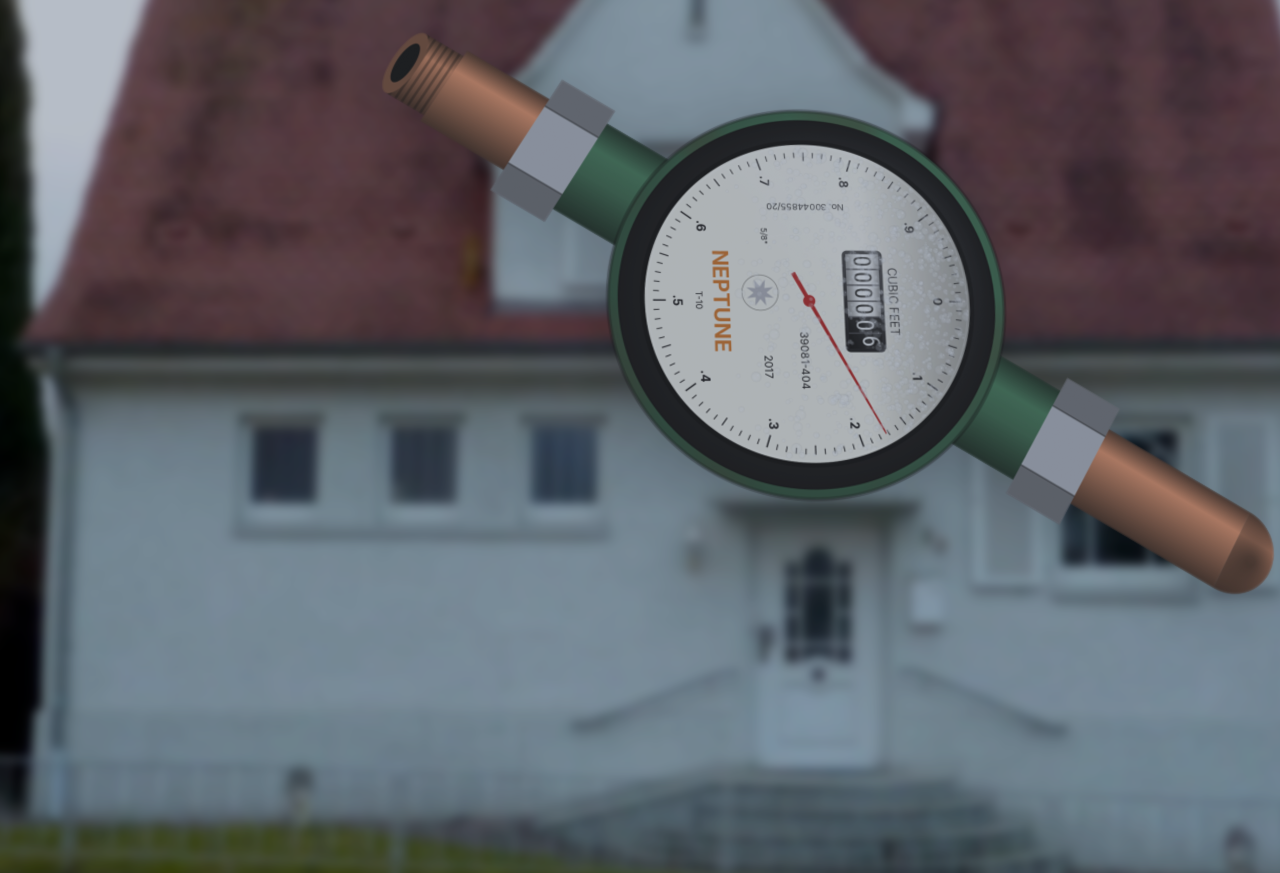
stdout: value=6.17 unit=ft³
